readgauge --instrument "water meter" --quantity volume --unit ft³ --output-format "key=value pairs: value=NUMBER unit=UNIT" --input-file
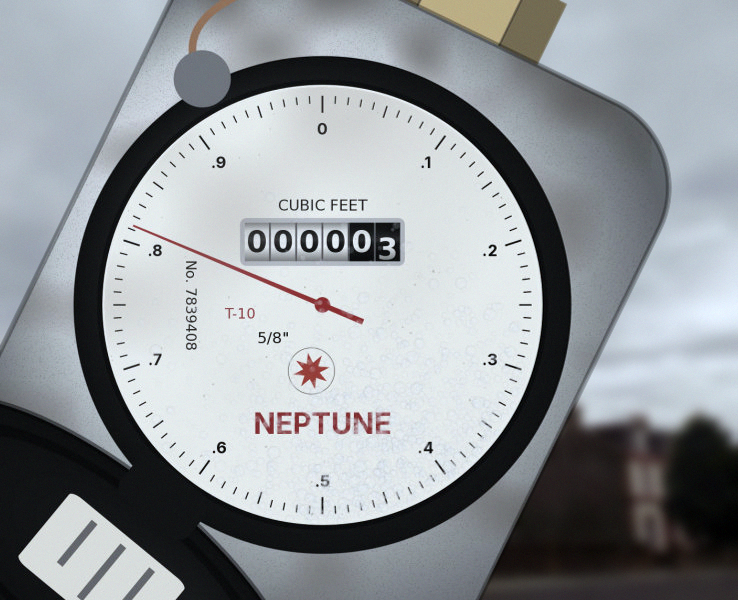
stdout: value=2.81 unit=ft³
